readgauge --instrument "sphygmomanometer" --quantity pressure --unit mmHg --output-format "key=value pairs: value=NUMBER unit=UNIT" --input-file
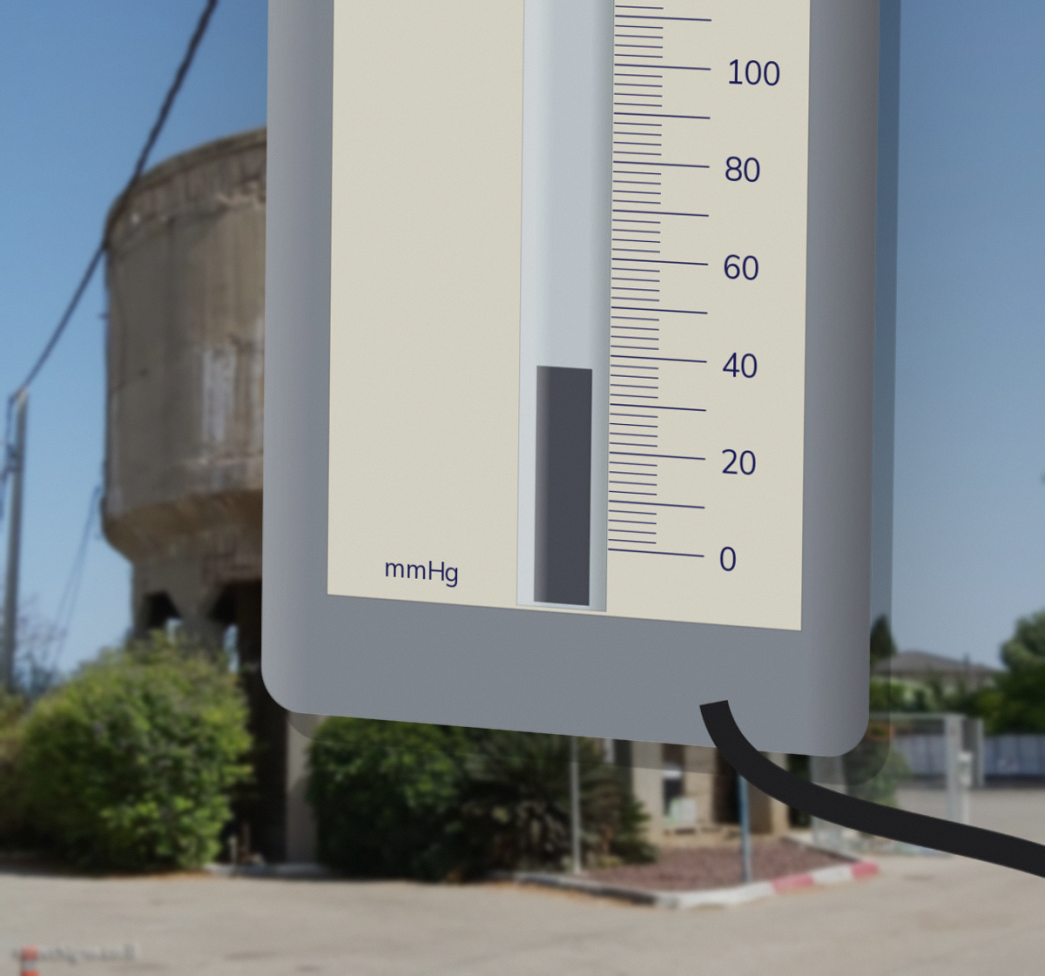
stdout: value=37 unit=mmHg
